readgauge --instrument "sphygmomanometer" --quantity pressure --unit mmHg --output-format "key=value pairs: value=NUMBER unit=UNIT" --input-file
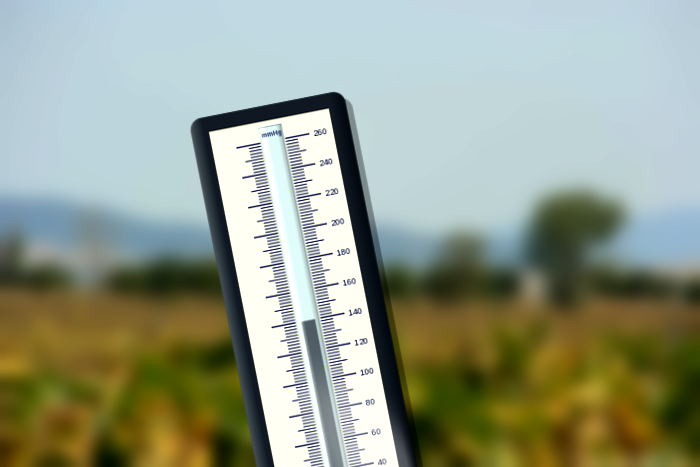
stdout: value=140 unit=mmHg
